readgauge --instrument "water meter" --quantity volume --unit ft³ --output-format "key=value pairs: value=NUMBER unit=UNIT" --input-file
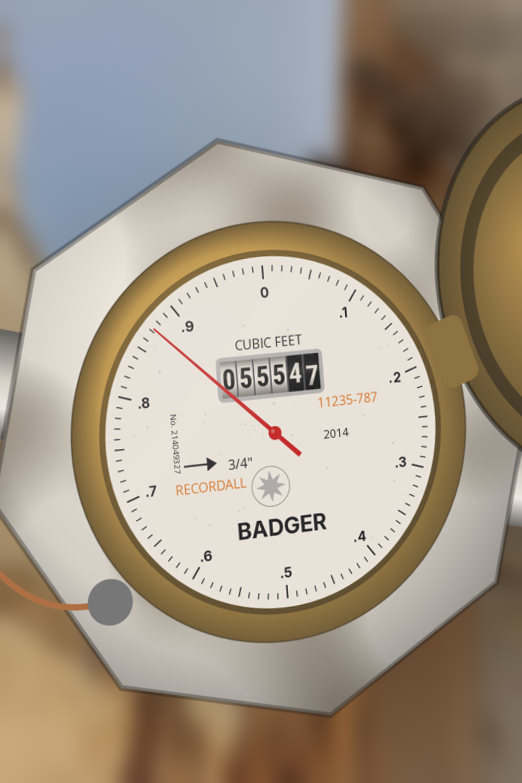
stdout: value=55546.87 unit=ft³
